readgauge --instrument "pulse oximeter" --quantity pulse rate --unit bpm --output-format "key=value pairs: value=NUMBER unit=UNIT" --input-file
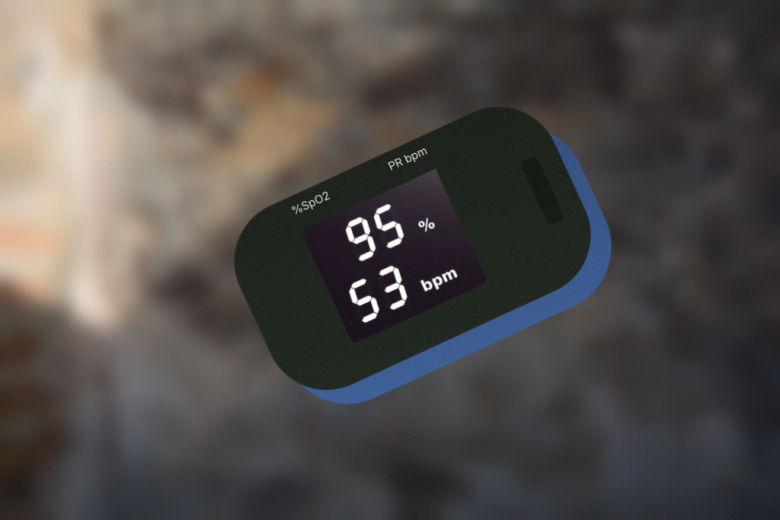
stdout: value=53 unit=bpm
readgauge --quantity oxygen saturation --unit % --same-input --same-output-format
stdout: value=95 unit=%
